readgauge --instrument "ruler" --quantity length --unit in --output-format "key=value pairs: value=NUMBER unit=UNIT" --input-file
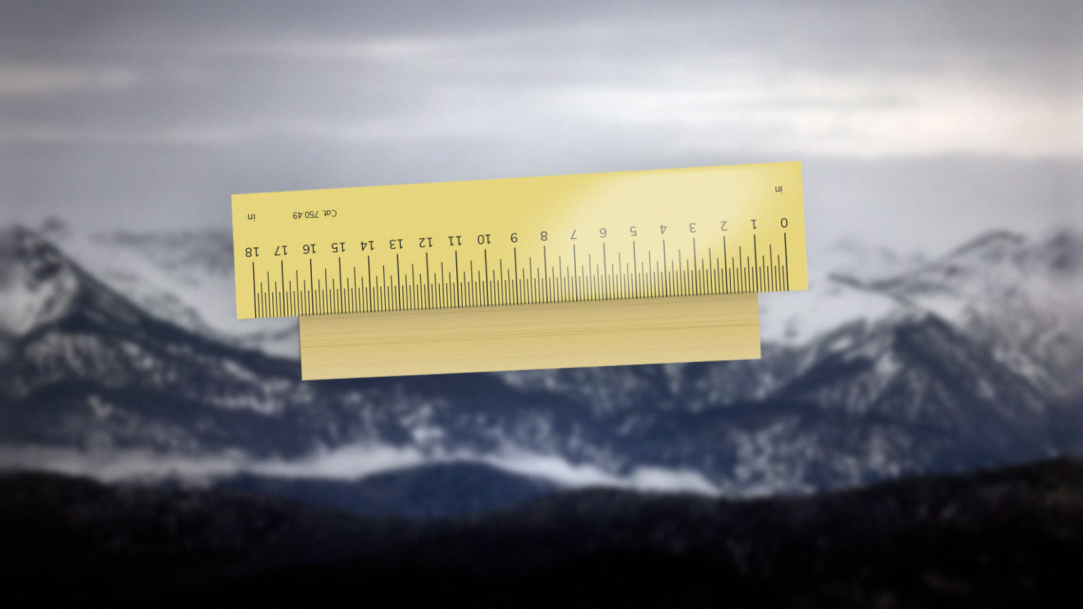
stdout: value=15.5 unit=in
